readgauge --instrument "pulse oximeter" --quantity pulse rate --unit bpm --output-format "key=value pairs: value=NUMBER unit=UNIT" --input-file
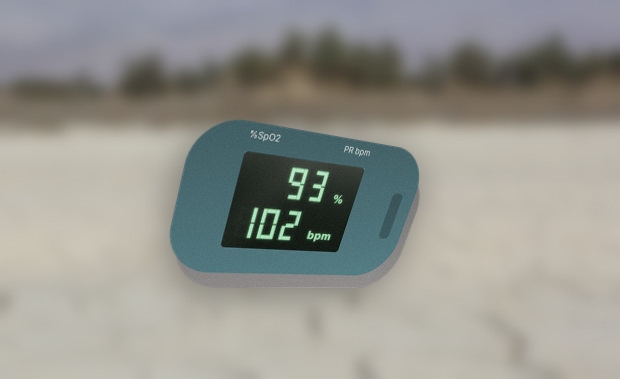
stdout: value=102 unit=bpm
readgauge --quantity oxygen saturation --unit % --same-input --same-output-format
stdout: value=93 unit=%
